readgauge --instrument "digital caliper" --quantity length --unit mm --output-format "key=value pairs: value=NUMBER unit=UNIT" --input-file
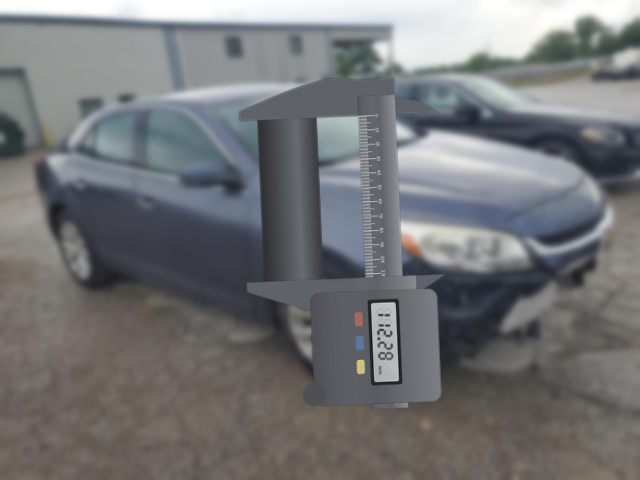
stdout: value=112.28 unit=mm
